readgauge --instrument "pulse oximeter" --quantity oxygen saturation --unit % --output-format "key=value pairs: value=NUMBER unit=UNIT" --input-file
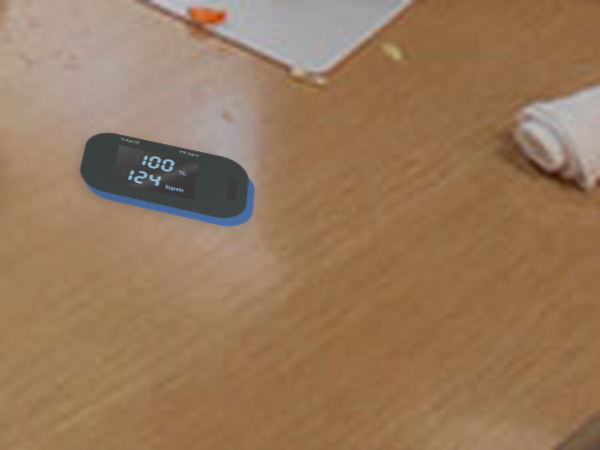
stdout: value=100 unit=%
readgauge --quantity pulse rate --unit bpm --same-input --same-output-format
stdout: value=124 unit=bpm
